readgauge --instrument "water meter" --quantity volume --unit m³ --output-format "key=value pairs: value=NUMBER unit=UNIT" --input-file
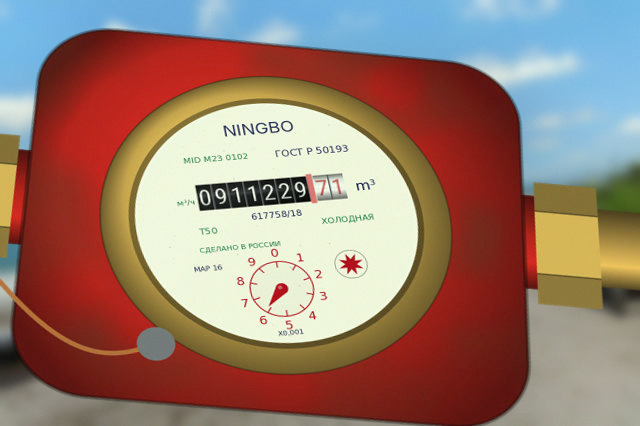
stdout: value=911229.716 unit=m³
